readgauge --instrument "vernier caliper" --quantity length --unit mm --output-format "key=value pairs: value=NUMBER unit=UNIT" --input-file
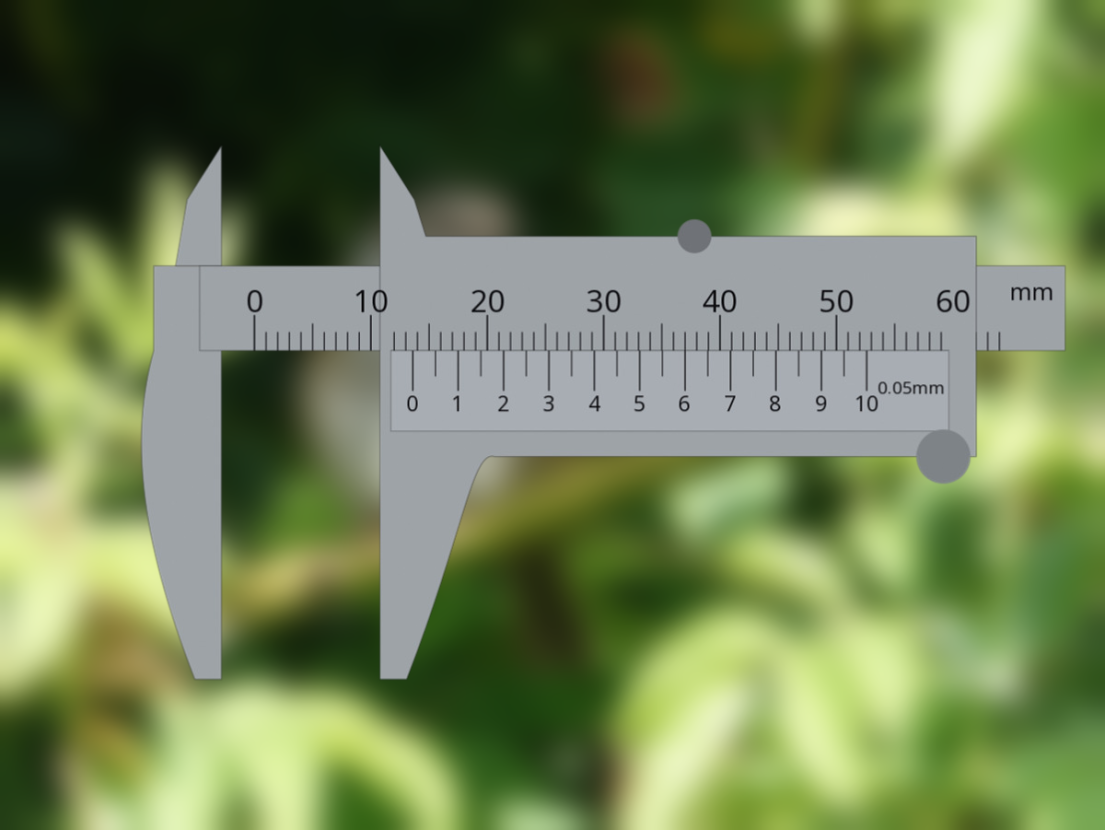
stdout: value=13.6 unit=mm
